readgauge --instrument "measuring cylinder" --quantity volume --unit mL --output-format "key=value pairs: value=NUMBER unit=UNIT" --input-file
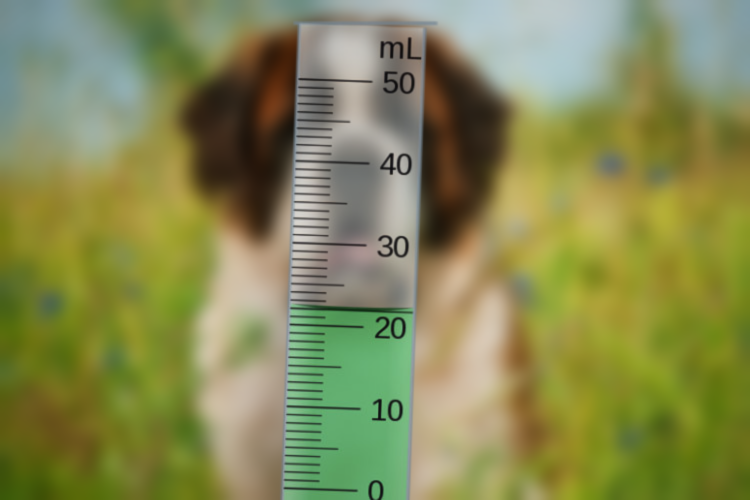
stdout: value=22 unit=mL
